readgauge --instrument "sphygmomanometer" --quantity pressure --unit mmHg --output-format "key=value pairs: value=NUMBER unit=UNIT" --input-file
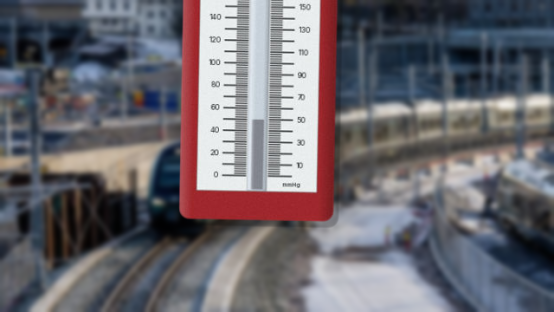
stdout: value=50 unit=mmHg
